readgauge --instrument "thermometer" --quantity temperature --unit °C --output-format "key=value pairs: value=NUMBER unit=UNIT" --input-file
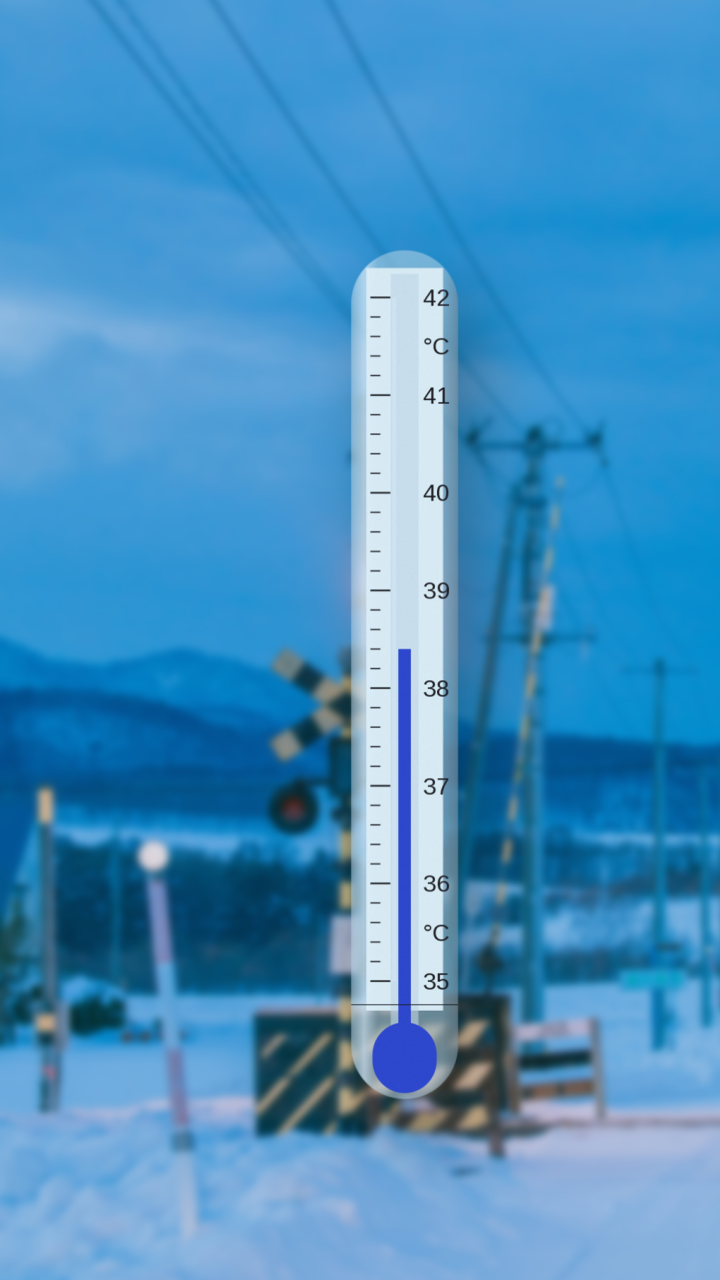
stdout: value=38.4 unit=°C
